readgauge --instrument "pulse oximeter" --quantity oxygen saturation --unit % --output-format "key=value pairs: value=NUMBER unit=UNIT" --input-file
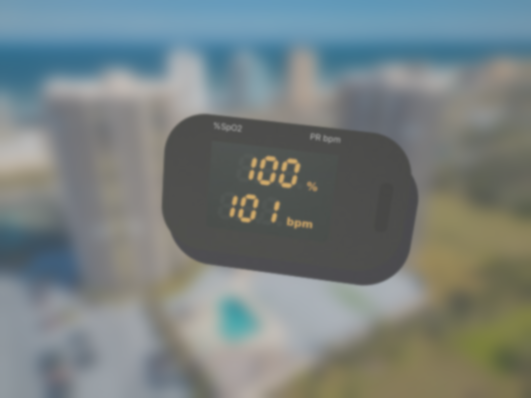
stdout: value=100 unit=%
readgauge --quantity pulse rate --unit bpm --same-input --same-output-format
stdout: value=101 unit=bpm
